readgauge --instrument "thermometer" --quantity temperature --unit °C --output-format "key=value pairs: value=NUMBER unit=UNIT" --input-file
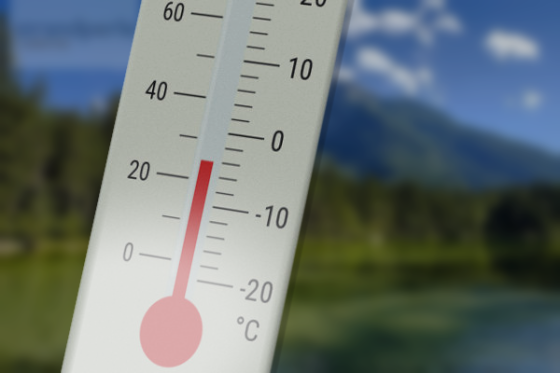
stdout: value=-4 unit=°C
